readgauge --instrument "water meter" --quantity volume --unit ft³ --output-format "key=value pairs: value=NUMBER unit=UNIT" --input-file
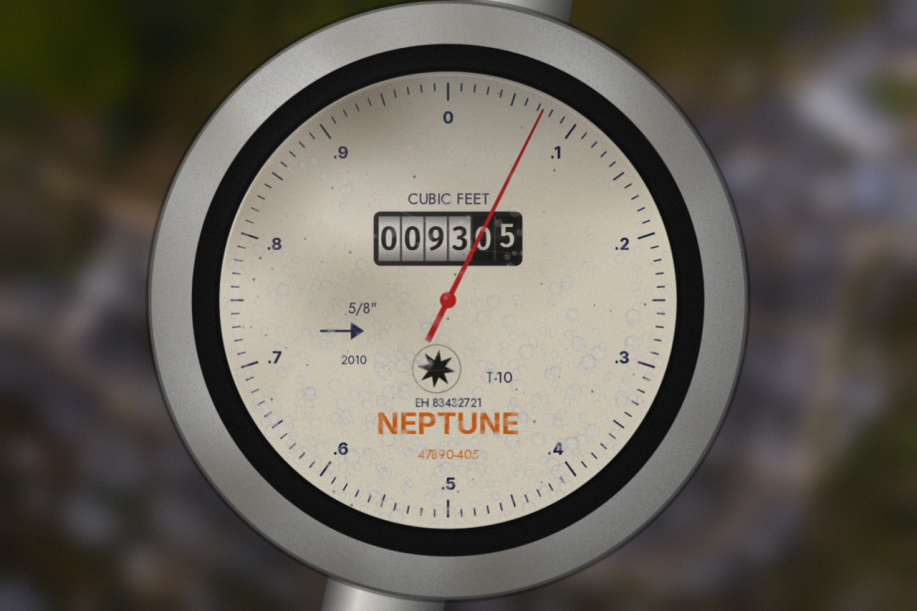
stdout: value=9305.07 unit=ft³
